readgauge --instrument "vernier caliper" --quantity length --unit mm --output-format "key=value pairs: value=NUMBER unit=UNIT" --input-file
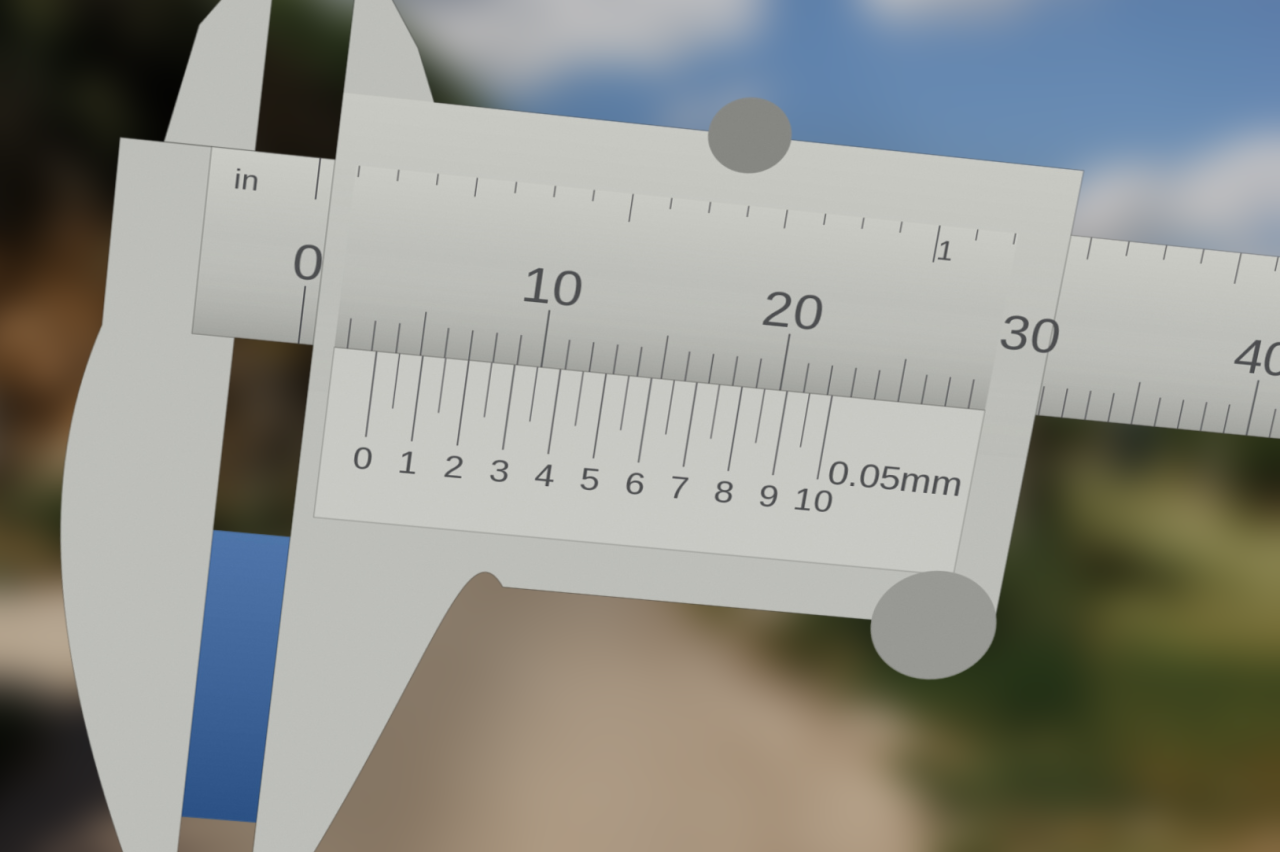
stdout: value=3.20 unit=mm
